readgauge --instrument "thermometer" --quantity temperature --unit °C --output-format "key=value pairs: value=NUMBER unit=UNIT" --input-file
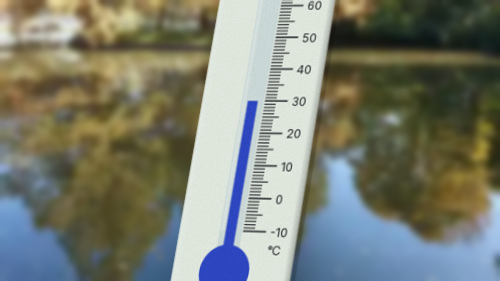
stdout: value=30 unit=°C
